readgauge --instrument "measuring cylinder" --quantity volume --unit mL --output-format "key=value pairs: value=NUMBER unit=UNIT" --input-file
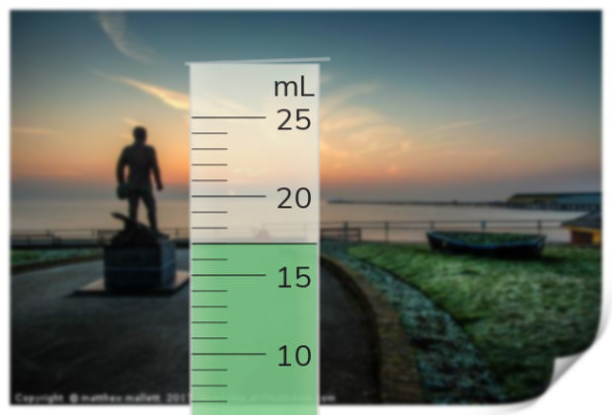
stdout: value=17 unit=mL
